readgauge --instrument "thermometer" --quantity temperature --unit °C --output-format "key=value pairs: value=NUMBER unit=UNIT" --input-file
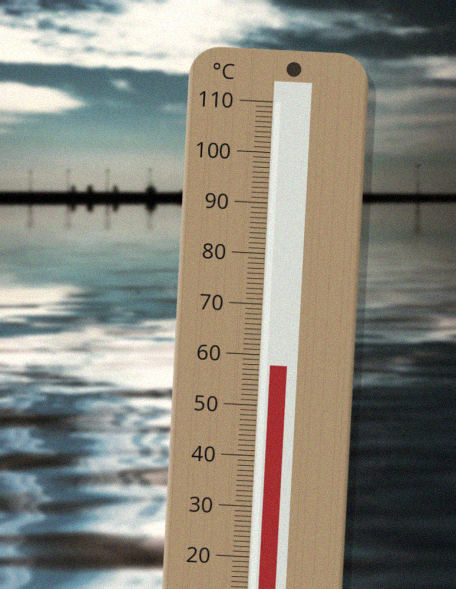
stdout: value=58 unit=°C
